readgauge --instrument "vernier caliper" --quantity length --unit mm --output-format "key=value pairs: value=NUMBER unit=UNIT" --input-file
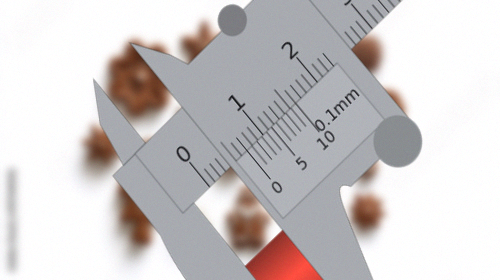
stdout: value=7.0 unit=mm
